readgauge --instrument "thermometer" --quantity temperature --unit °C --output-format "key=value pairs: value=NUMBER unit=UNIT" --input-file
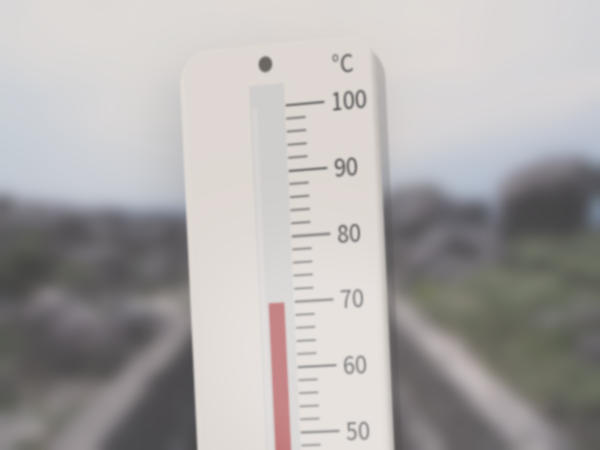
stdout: value=70 unit=°C
